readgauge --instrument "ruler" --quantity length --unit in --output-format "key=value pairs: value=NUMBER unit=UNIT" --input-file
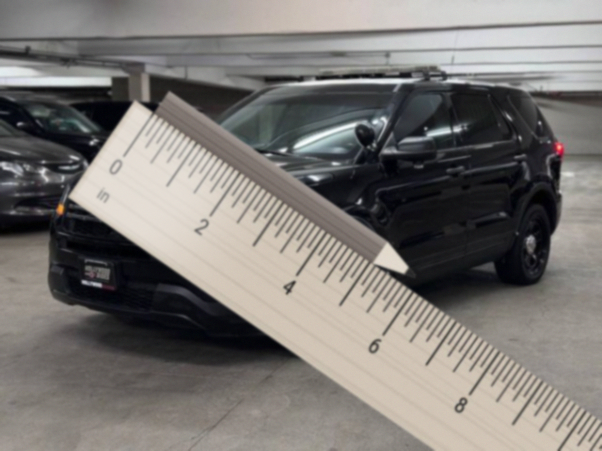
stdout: value=5.875 unit=in
